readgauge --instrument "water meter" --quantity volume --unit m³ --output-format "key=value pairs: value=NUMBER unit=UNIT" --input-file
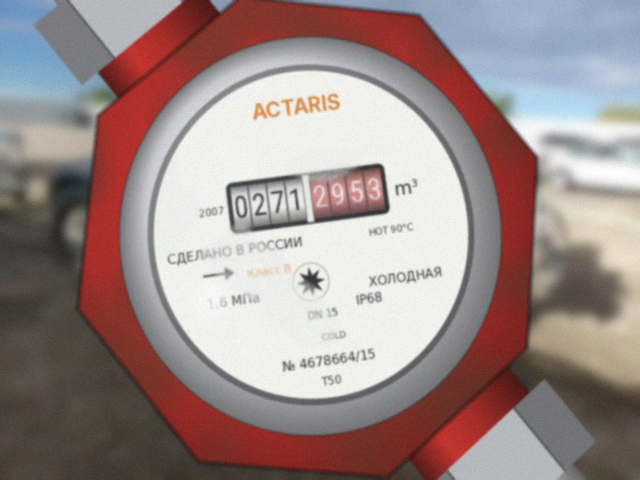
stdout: value=271.2953 unit=m³
